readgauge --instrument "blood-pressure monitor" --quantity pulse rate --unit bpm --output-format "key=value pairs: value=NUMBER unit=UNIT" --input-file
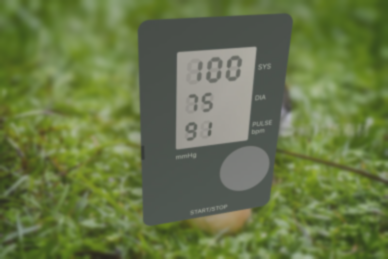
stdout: value=91 unit=bpm
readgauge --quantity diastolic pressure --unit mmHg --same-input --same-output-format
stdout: value=75 unit=mmHg
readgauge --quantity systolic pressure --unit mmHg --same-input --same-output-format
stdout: value=100 unit=mmHg
